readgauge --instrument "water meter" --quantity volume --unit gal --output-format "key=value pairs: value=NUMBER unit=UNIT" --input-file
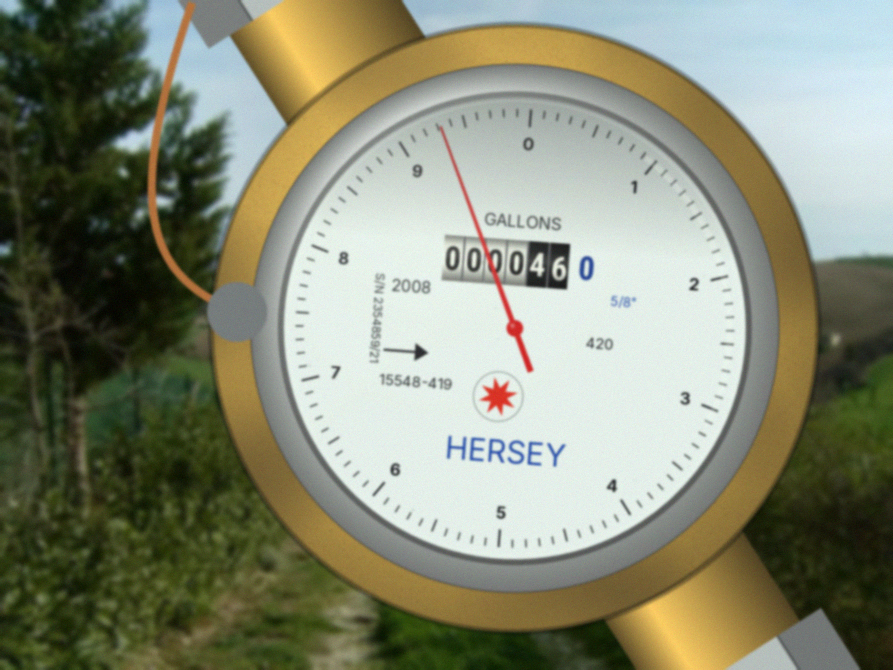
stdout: value=459.3 unit=gal
